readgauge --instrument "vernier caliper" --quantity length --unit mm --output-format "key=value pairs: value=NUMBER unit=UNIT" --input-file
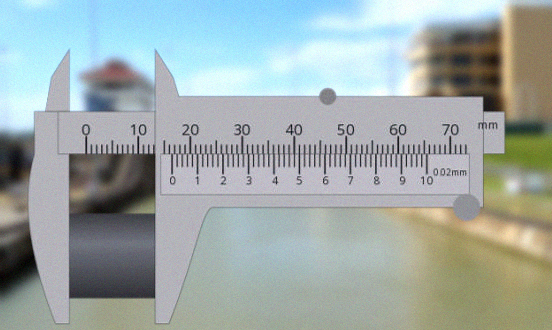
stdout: value=16.5 unit=mm
